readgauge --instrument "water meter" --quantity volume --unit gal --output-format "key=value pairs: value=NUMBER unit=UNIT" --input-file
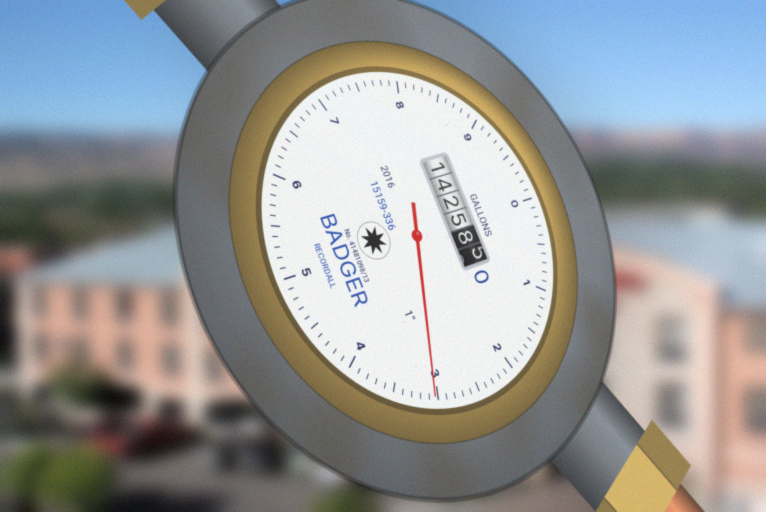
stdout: value=1425853.0 unit=gal
